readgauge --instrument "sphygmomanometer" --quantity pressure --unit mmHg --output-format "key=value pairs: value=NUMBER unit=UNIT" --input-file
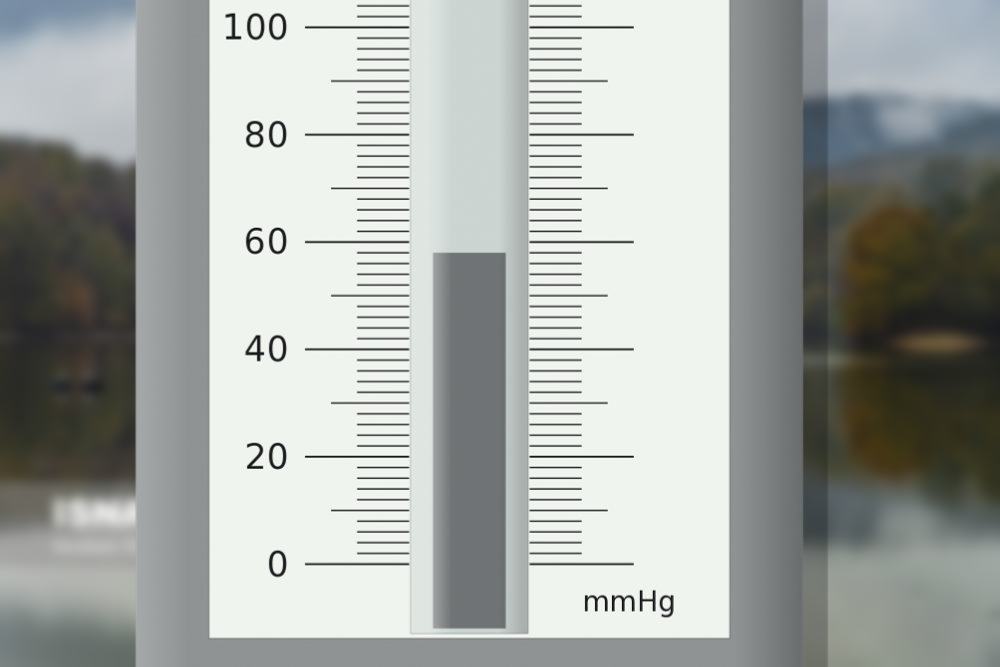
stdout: value=58 unit=mmHg
